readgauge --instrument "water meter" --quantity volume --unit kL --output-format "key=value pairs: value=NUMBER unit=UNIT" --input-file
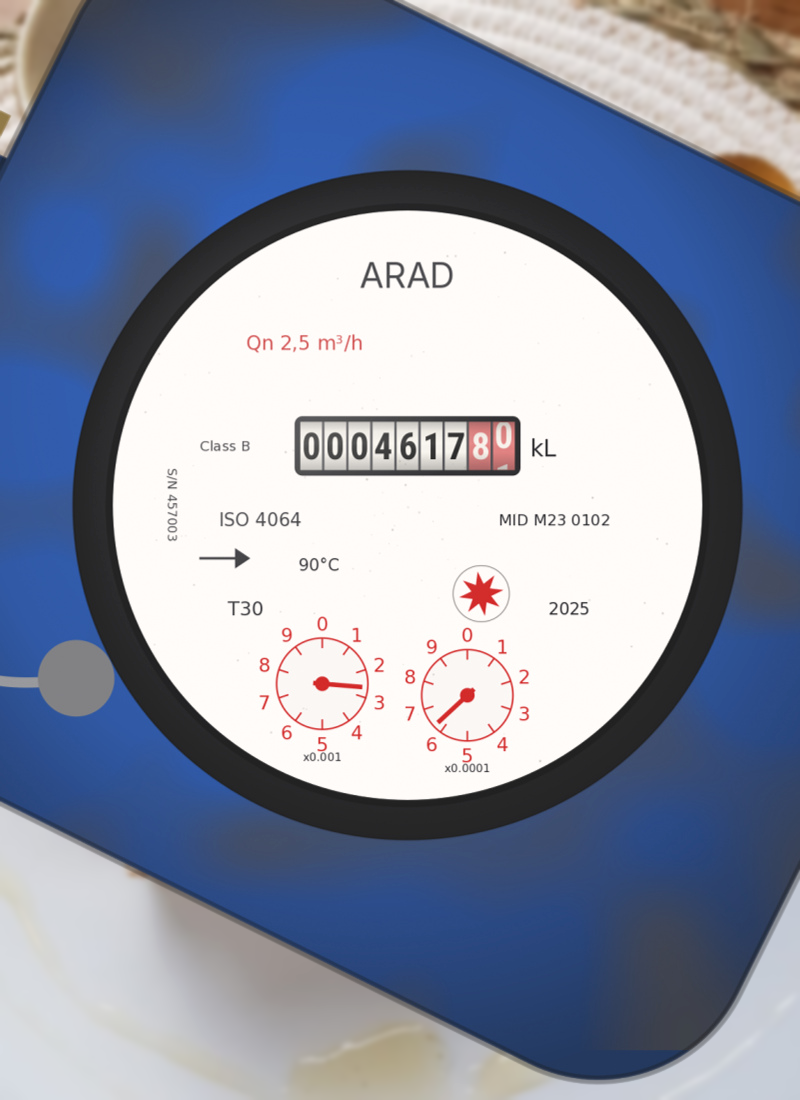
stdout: value=4617.8026 unit=kL
